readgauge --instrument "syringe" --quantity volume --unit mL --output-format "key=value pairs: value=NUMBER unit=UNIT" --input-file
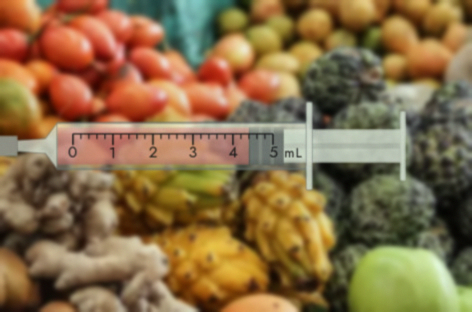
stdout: value=4.4 unit=mL
